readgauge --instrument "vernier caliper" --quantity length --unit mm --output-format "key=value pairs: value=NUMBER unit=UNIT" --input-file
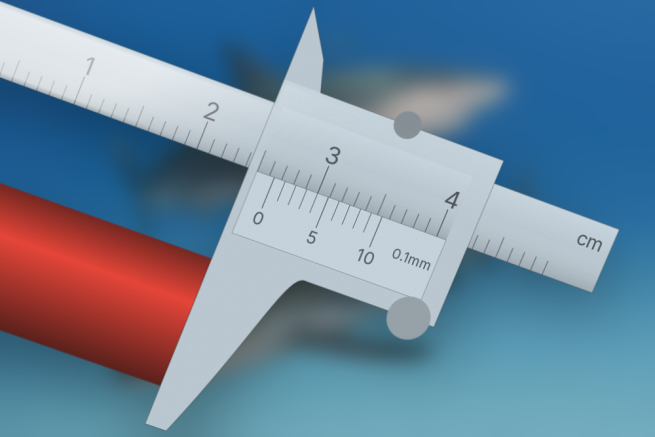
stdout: value=26.4 unit=mm
